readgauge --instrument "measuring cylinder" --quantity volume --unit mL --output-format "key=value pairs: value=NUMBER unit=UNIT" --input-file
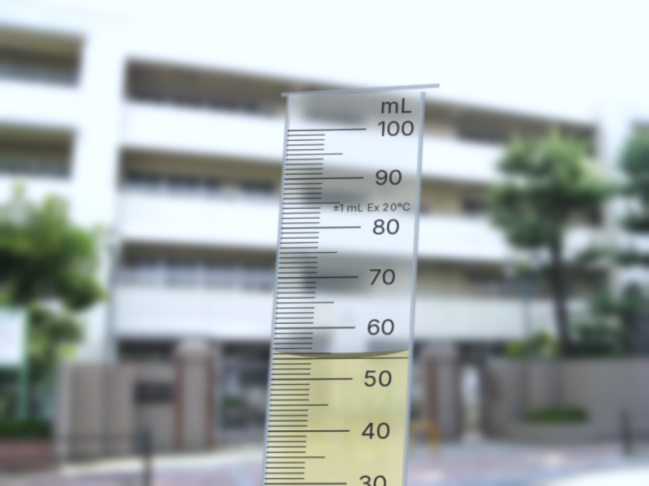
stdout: value=54 unit=mL
